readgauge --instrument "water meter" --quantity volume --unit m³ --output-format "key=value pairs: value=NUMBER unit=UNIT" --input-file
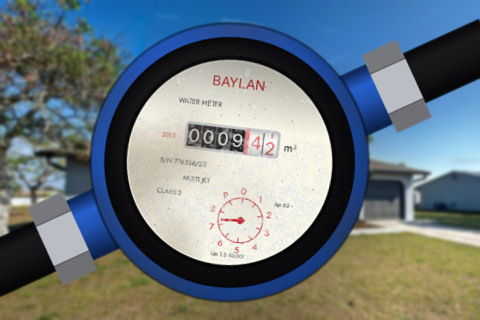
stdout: value=9.417 unit=m³
